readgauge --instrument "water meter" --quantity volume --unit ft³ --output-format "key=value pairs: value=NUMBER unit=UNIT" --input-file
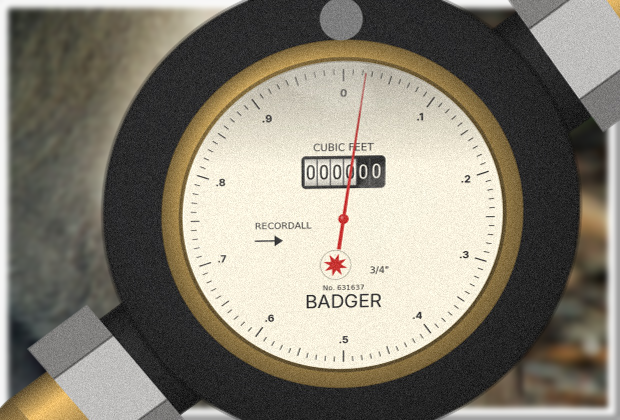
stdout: value=0.02 unit=ft³
